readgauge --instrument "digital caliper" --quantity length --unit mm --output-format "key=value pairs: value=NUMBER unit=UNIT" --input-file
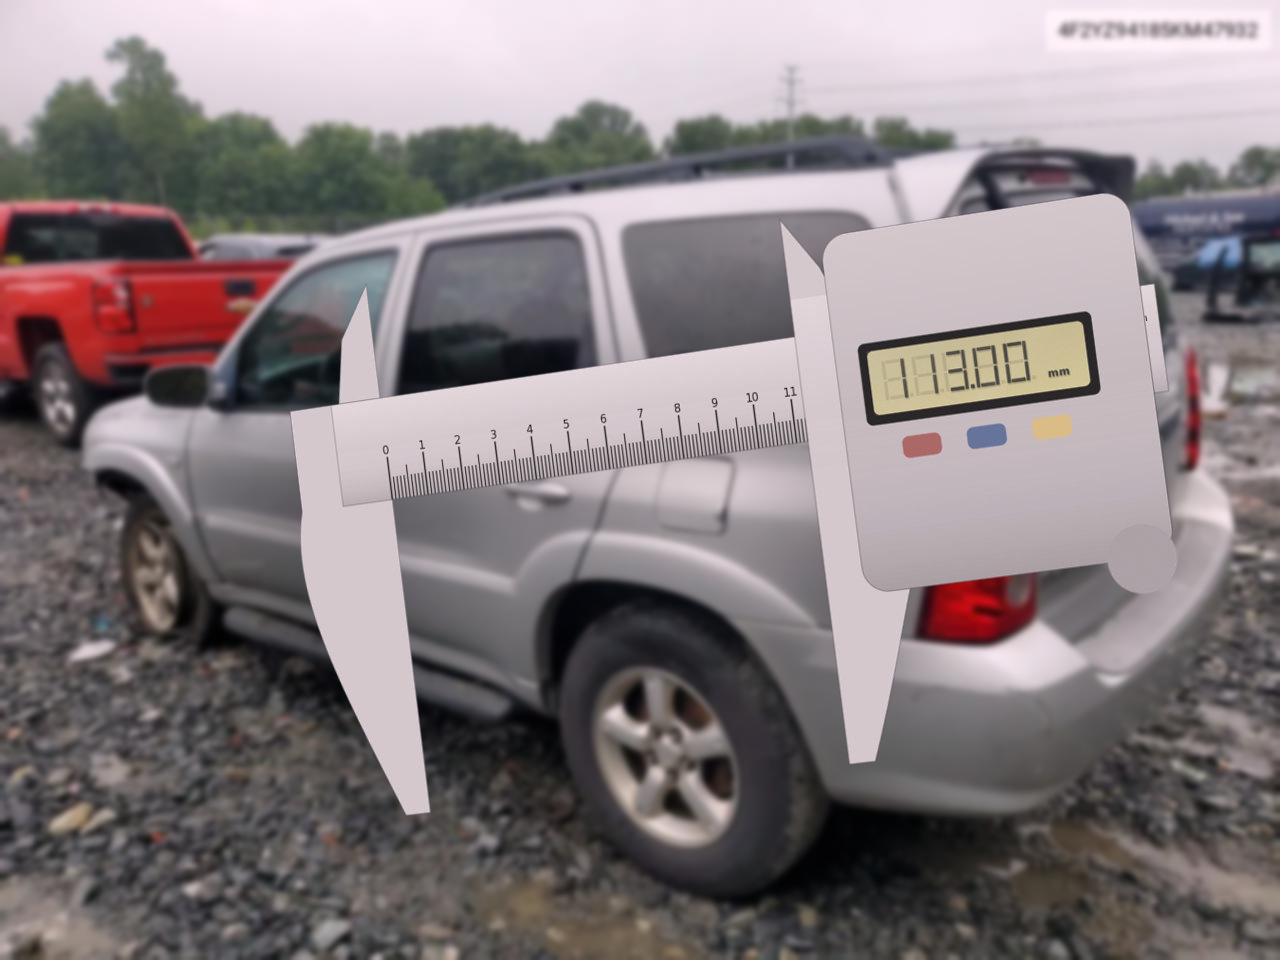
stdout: value=113.00 unit=mm
